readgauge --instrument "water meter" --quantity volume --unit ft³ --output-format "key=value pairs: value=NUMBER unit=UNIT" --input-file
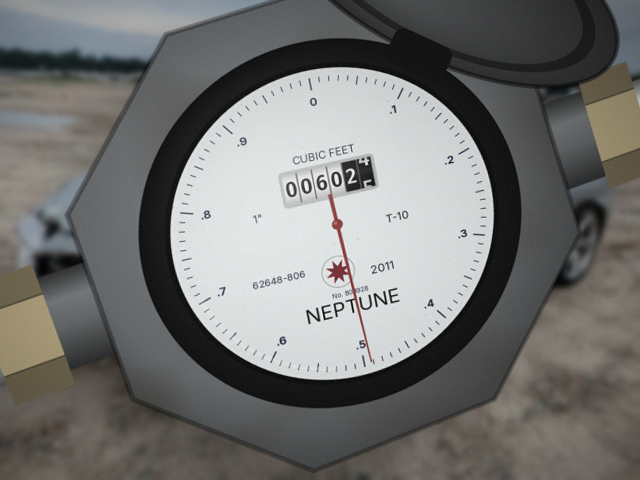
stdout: value=6024.49 unit=ft³
